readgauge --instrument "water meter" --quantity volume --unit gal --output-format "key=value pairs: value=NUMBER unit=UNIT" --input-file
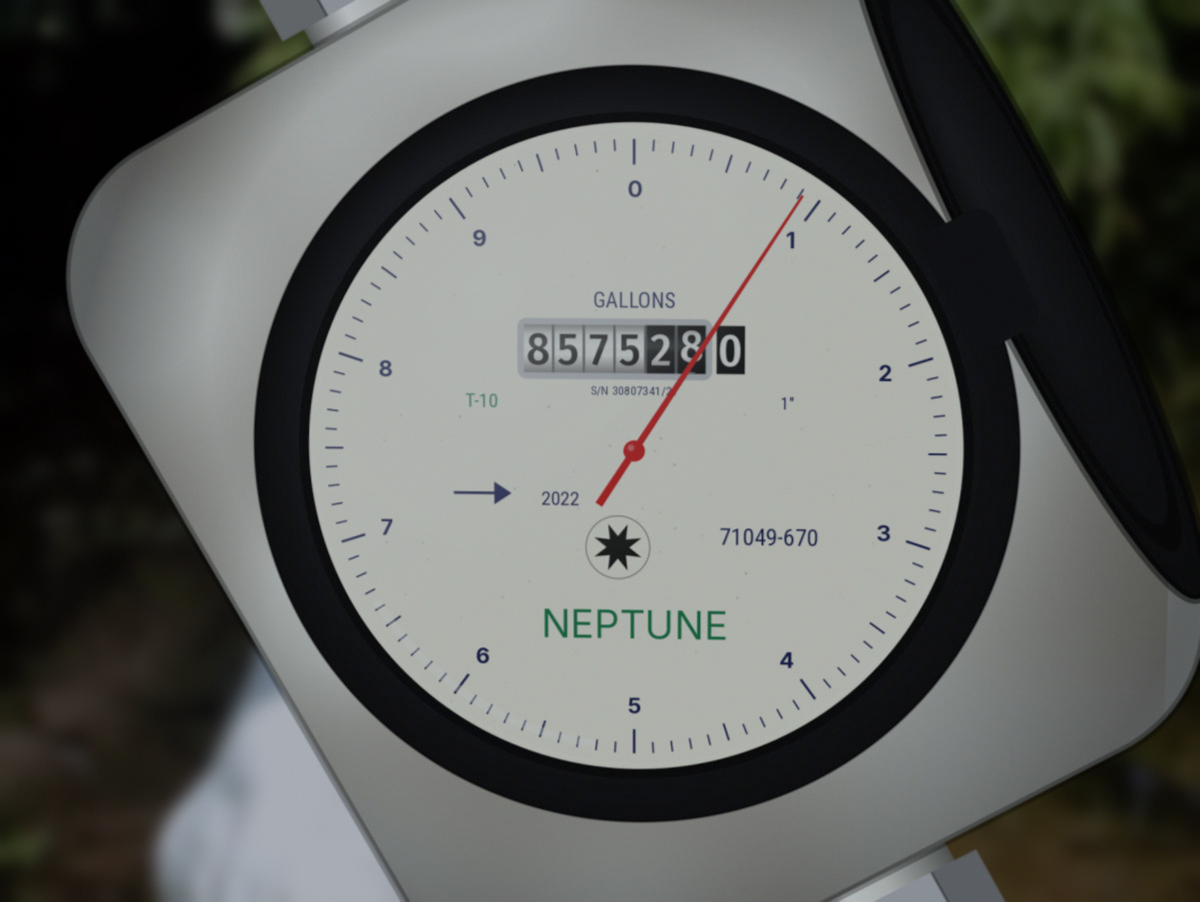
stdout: value=8575280.9 unit=gal
